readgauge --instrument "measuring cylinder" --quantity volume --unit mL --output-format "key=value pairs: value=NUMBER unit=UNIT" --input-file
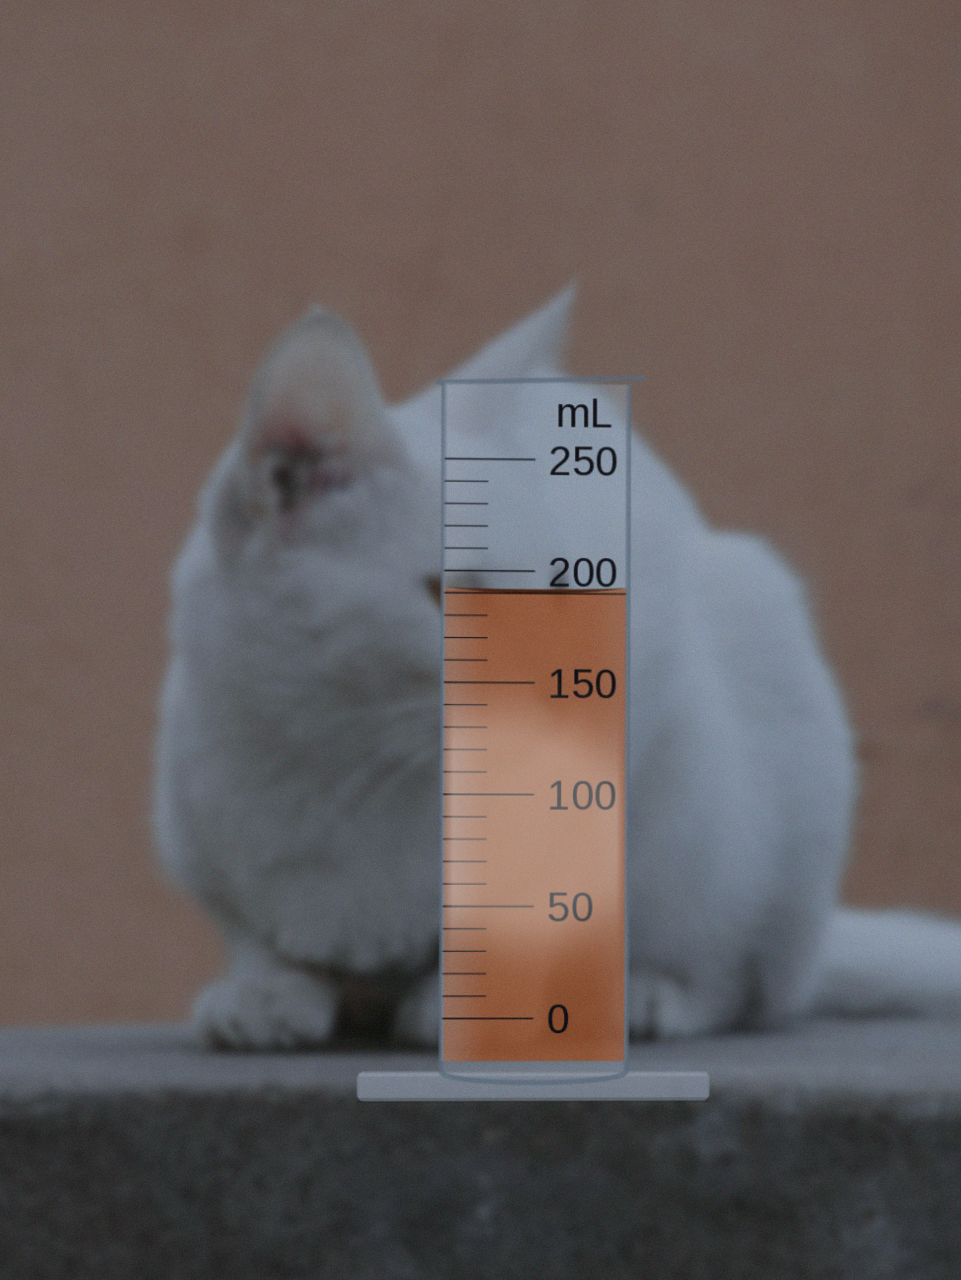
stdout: value=190 unit=mL
